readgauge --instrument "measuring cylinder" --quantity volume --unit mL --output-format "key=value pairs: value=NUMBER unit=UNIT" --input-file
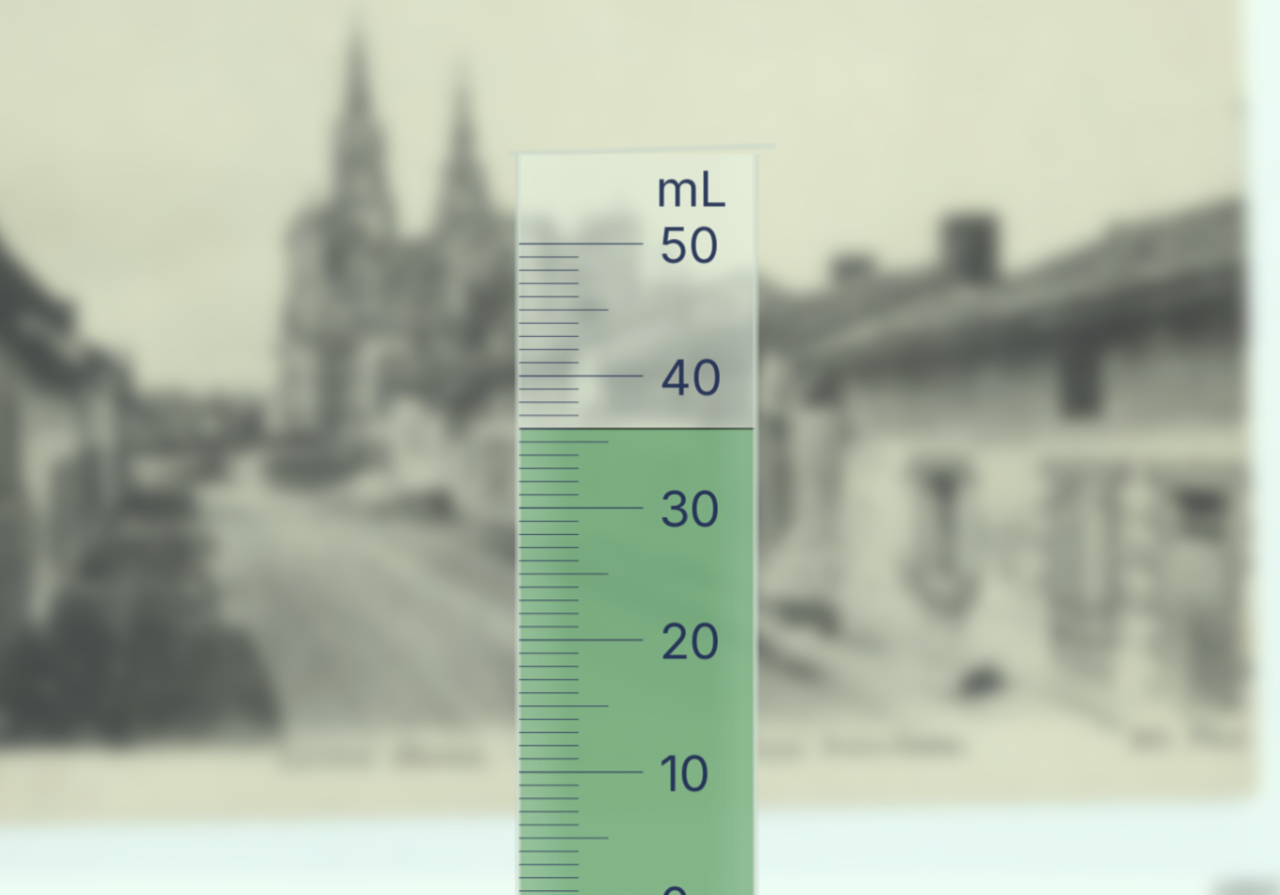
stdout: value=36 unit=mL
